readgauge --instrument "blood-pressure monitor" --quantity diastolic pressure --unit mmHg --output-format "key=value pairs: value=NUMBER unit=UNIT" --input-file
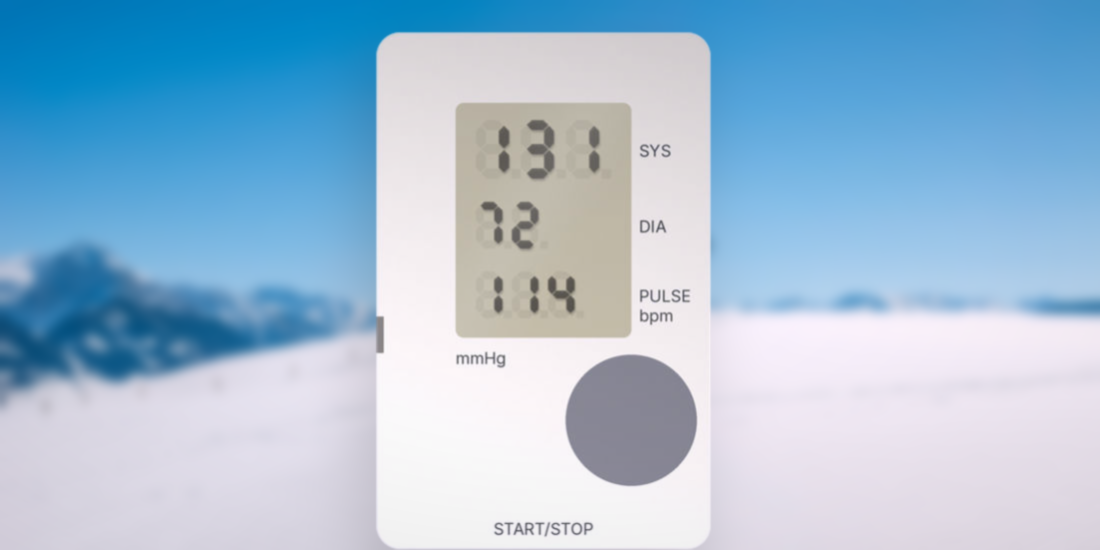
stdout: value=72 unit=mmHg
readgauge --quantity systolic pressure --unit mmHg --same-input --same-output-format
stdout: value=131 unit=mmHg
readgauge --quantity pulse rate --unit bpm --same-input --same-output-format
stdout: value=114 unit=bpm
